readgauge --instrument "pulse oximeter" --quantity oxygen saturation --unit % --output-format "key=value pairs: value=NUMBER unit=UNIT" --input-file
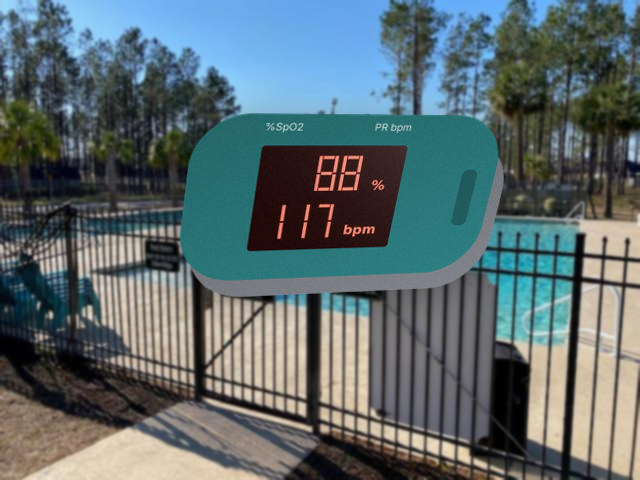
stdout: value=88 unit=%
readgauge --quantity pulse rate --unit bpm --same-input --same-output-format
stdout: value=117 unit=bpm
